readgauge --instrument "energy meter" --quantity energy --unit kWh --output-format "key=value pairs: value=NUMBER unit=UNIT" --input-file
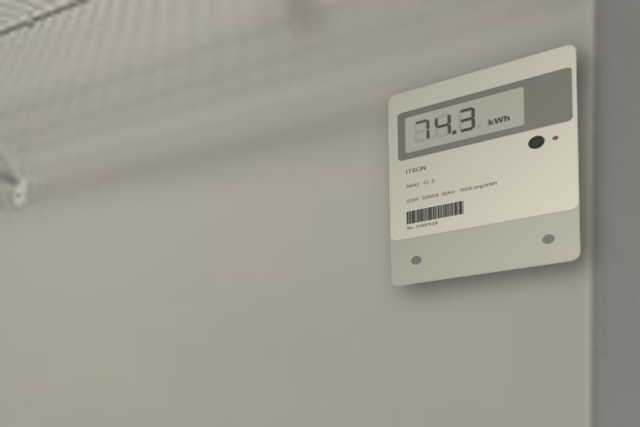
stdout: value=74.3 unit=kWh
